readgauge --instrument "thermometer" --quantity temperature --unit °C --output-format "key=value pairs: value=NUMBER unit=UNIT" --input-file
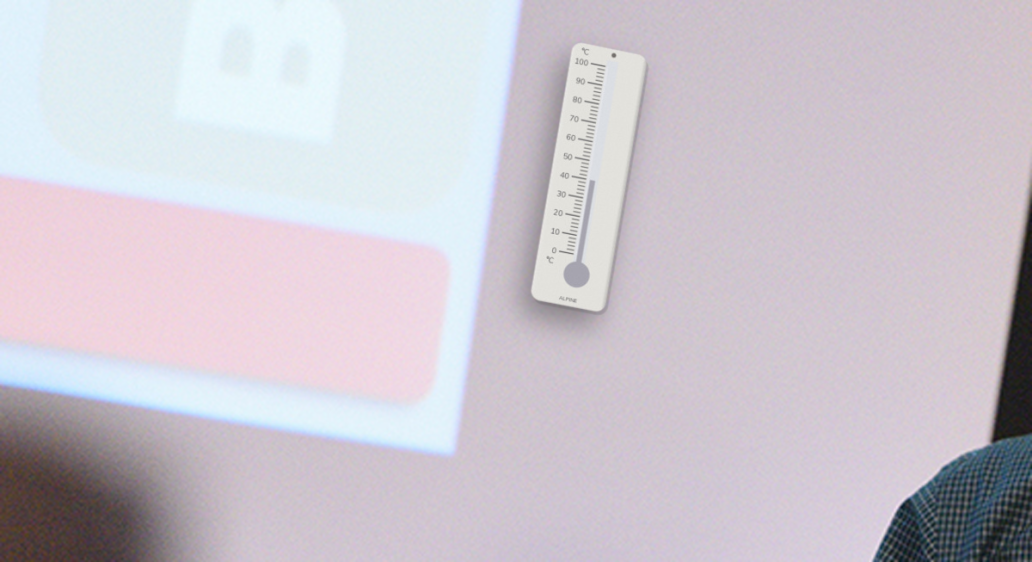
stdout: value=40 unit=°C
